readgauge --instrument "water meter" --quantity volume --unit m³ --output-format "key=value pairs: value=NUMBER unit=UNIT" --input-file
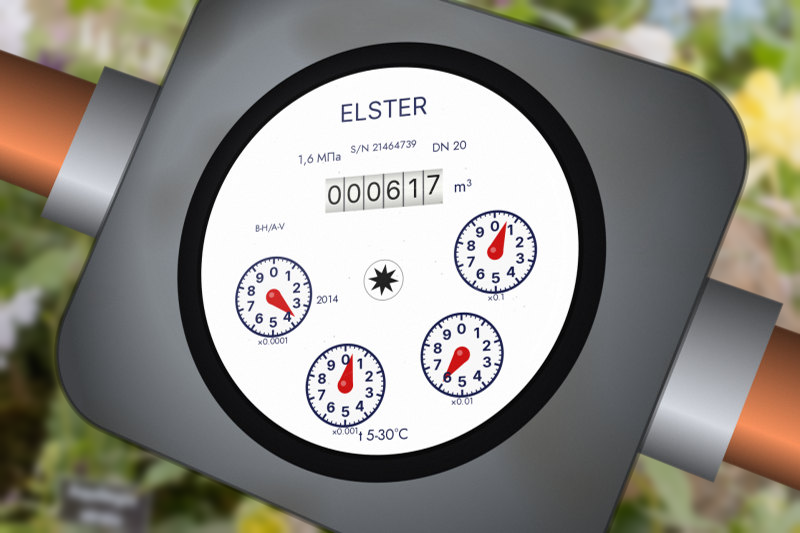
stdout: value=617.0603 unit=m³
